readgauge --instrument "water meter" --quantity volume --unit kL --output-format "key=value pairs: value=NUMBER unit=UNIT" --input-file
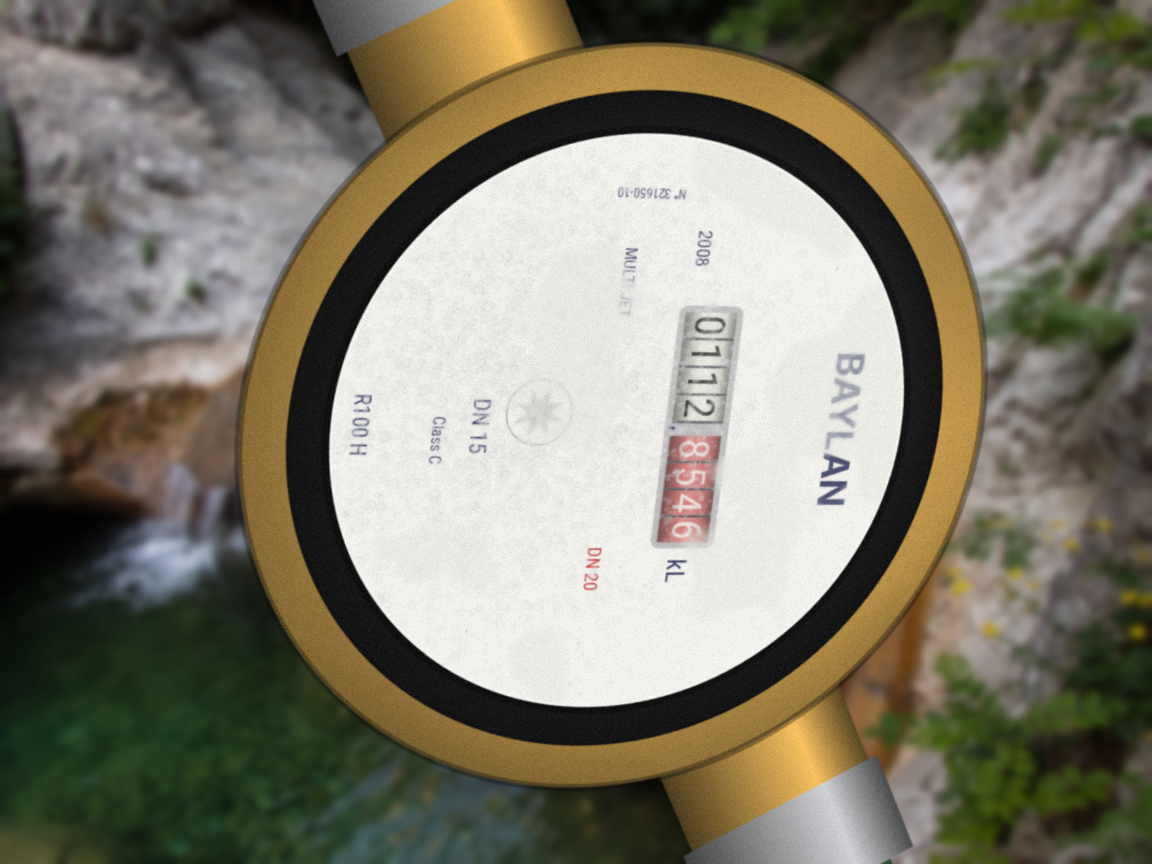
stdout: value=112.8546 unit=kL
